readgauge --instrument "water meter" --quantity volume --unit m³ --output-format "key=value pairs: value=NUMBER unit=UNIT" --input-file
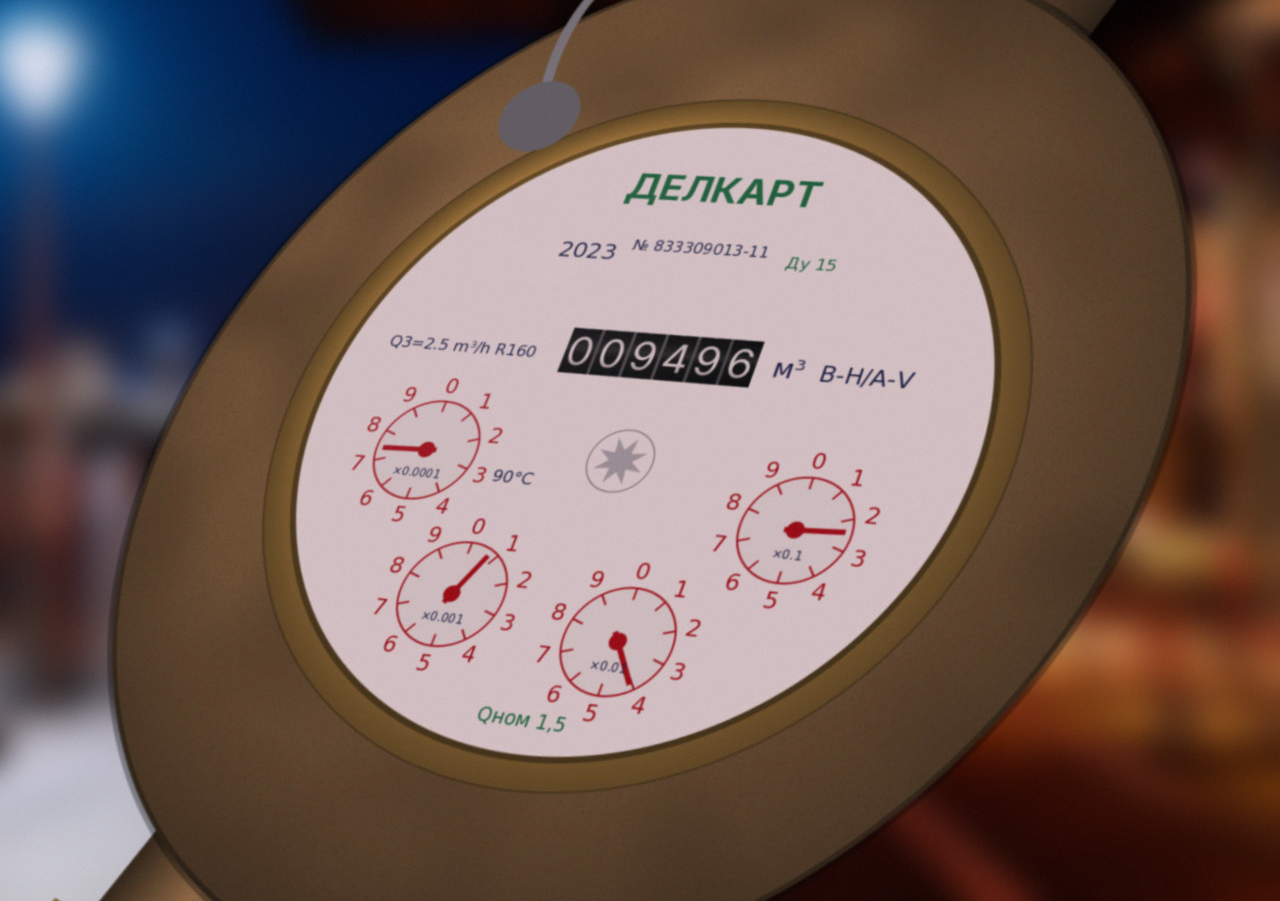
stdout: value=9496.2407 unit=m³
